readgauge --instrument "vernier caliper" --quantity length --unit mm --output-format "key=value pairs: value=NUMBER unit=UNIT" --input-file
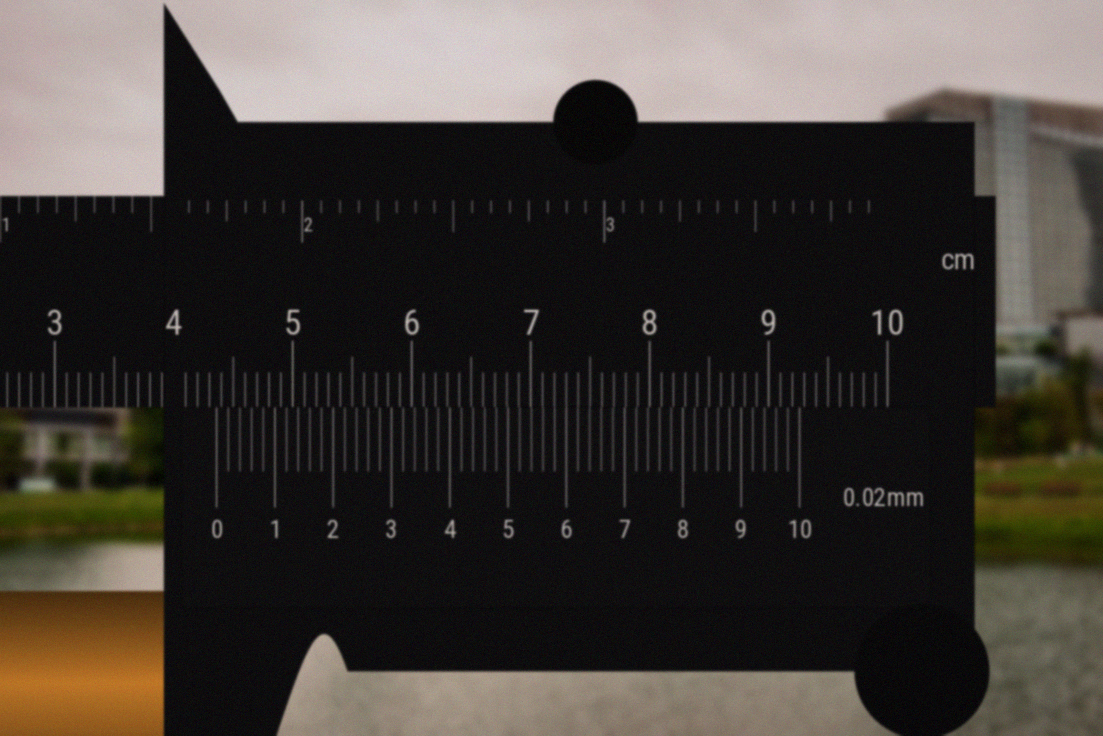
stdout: value=43.6 unit=mm
